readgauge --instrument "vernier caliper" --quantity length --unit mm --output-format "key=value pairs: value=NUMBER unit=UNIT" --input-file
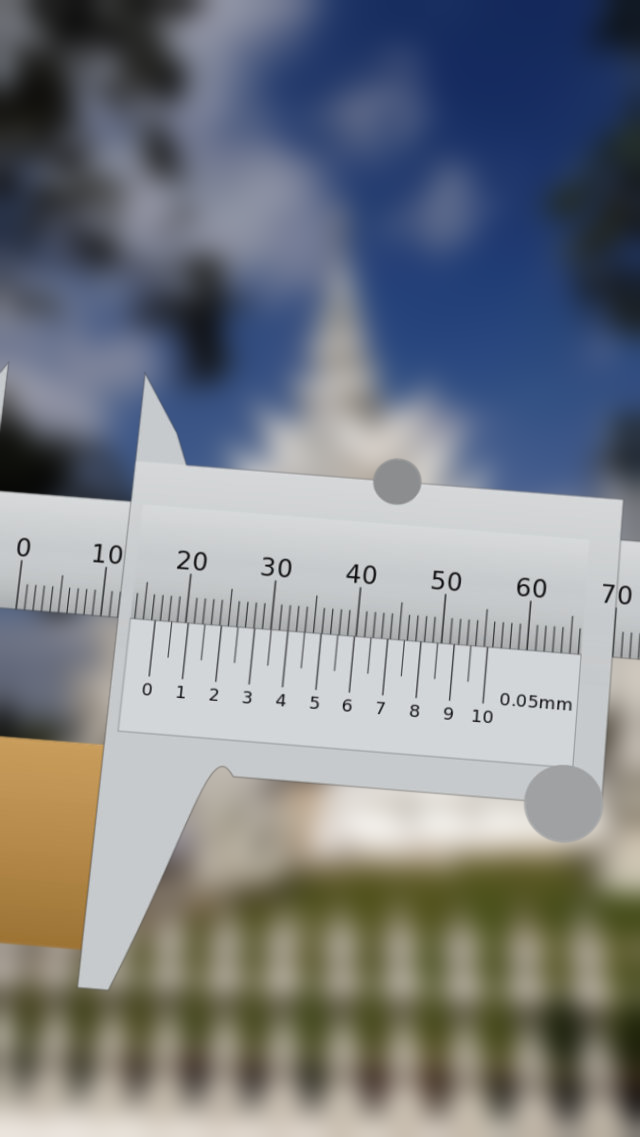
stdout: value=16.4 unit=mm
